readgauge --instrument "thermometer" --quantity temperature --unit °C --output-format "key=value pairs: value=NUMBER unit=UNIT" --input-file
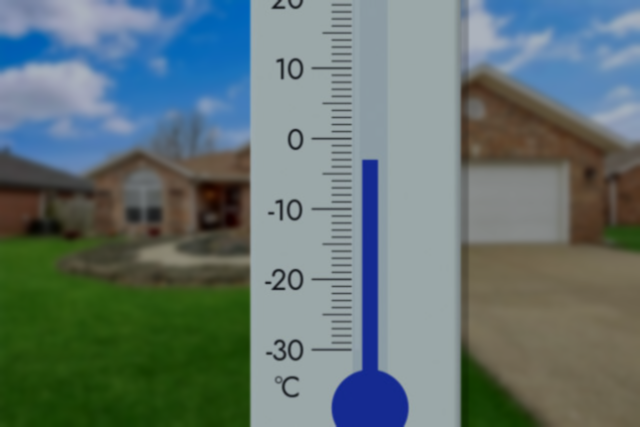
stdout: value=-3 unit=°C
